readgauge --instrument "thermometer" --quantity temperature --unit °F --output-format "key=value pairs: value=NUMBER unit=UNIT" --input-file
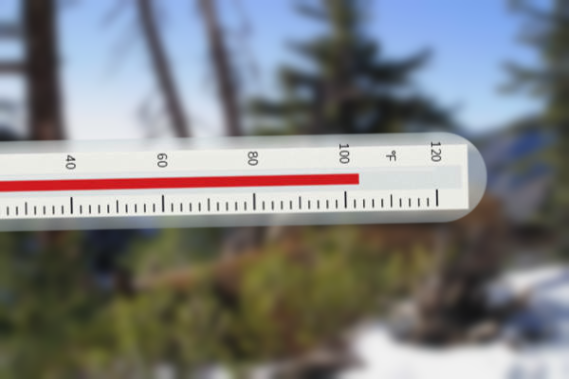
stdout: value=103 unit=°F
